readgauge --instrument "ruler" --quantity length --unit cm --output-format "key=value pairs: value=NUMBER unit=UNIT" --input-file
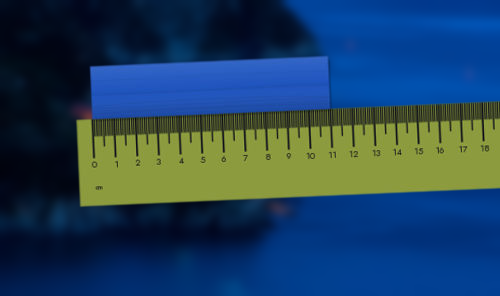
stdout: value=11 unit=cm
